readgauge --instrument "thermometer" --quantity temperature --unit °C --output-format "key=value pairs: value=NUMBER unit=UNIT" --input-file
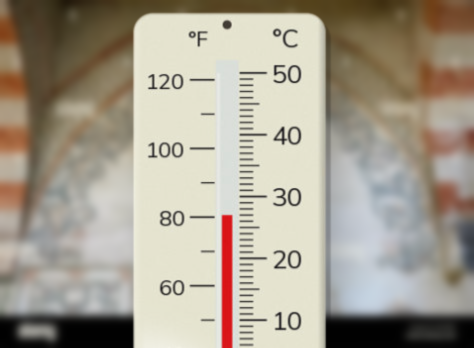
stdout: value=27 unit=°C
